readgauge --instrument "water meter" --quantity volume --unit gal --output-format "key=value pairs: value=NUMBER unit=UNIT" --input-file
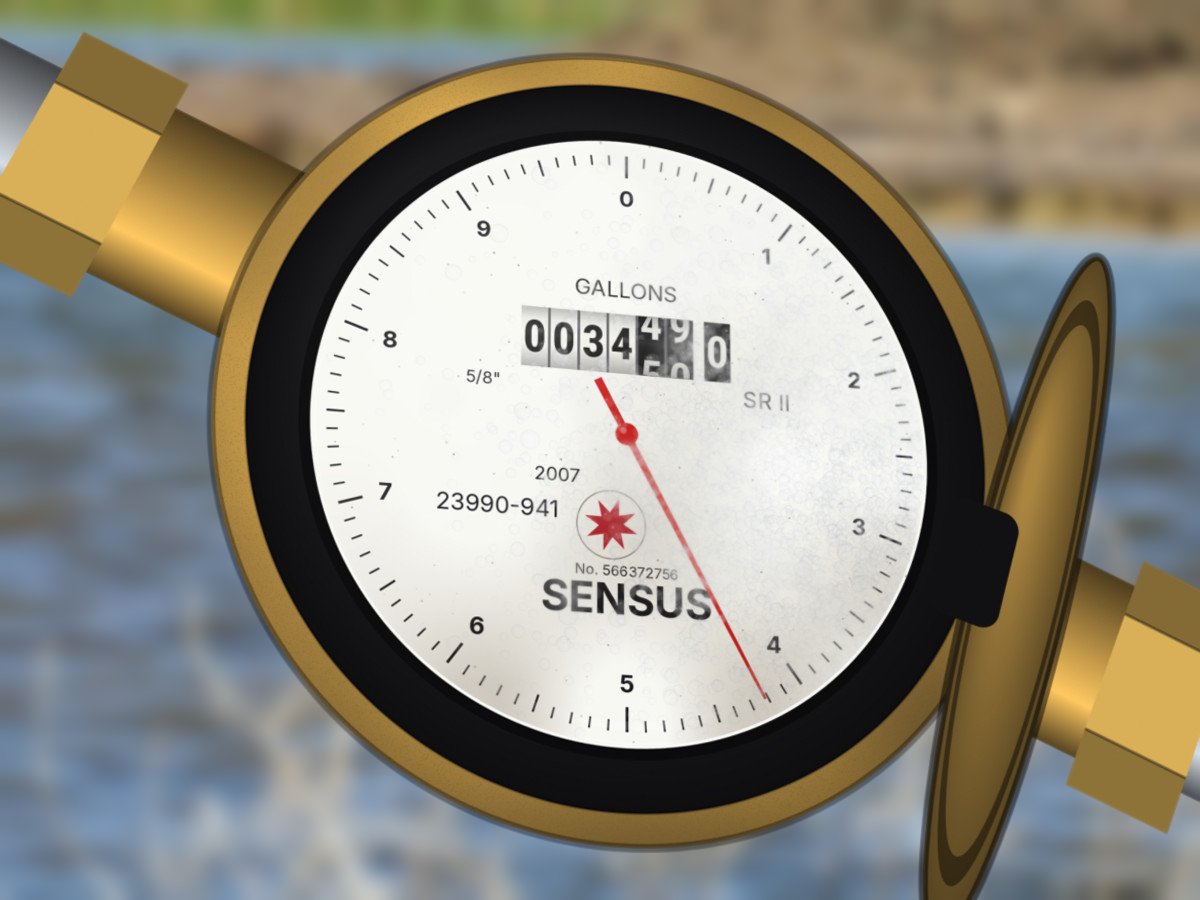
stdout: value=34494.2 unit=gal
